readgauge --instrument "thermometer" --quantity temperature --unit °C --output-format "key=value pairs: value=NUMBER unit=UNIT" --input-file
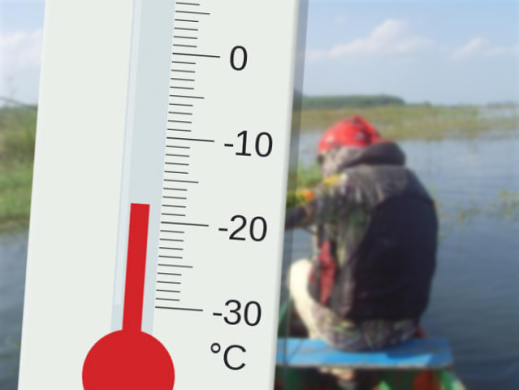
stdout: value=-18 unit=°C
